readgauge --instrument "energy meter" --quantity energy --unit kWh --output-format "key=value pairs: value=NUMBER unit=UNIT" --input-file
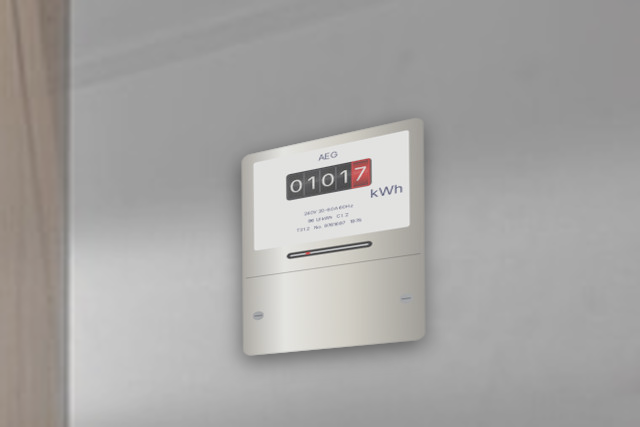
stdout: value=101.7 unit=kWh
